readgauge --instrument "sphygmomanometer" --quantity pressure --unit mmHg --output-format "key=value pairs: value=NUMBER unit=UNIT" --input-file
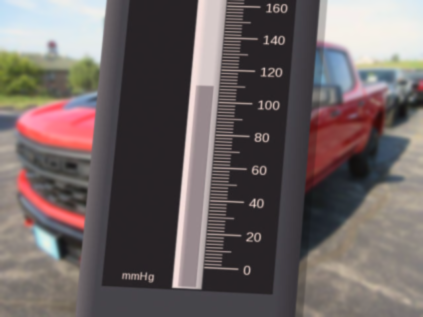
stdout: value=110 unit=mmHg
